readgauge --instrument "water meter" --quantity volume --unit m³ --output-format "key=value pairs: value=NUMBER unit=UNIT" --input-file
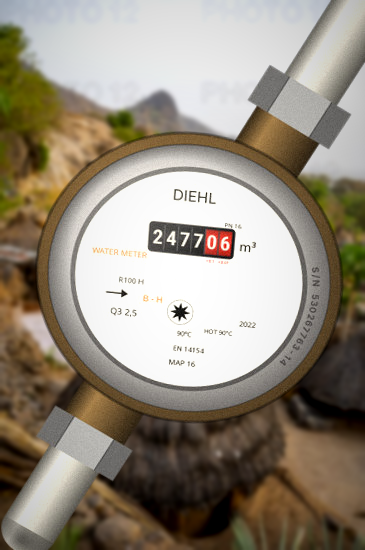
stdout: value=2477.06 unit=m³
